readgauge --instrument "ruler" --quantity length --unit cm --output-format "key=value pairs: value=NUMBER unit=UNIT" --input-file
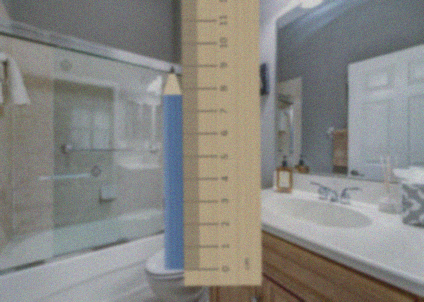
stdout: value=9 unit=cm
